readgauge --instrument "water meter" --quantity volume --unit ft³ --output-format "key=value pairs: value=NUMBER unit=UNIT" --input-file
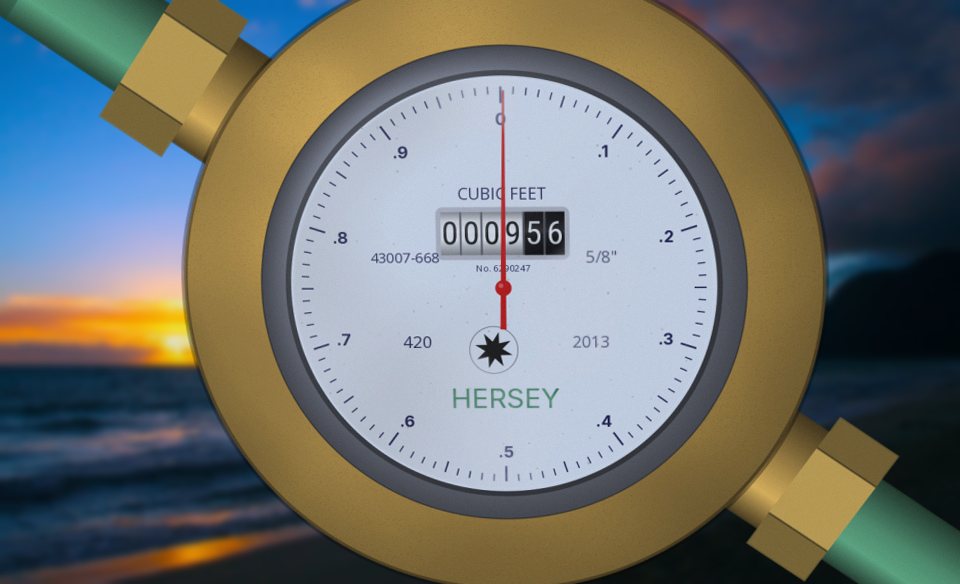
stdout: value=956.00 unit=ft³
